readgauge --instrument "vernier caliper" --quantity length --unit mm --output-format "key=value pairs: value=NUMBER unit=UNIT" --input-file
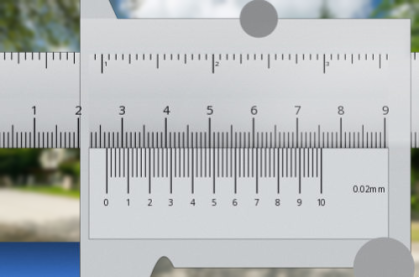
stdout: value=26.5 unit=mm
